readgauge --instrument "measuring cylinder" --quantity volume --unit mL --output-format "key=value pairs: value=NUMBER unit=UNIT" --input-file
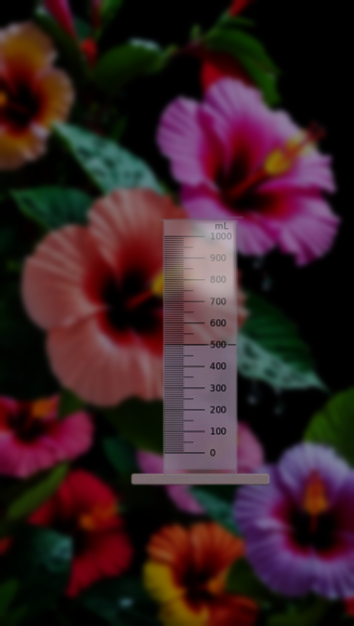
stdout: value=500 unit=mL
